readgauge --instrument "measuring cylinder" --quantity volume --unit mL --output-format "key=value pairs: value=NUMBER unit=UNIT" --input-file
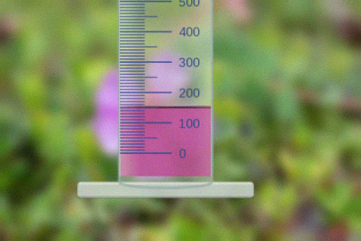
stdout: value=150 unit=mL
